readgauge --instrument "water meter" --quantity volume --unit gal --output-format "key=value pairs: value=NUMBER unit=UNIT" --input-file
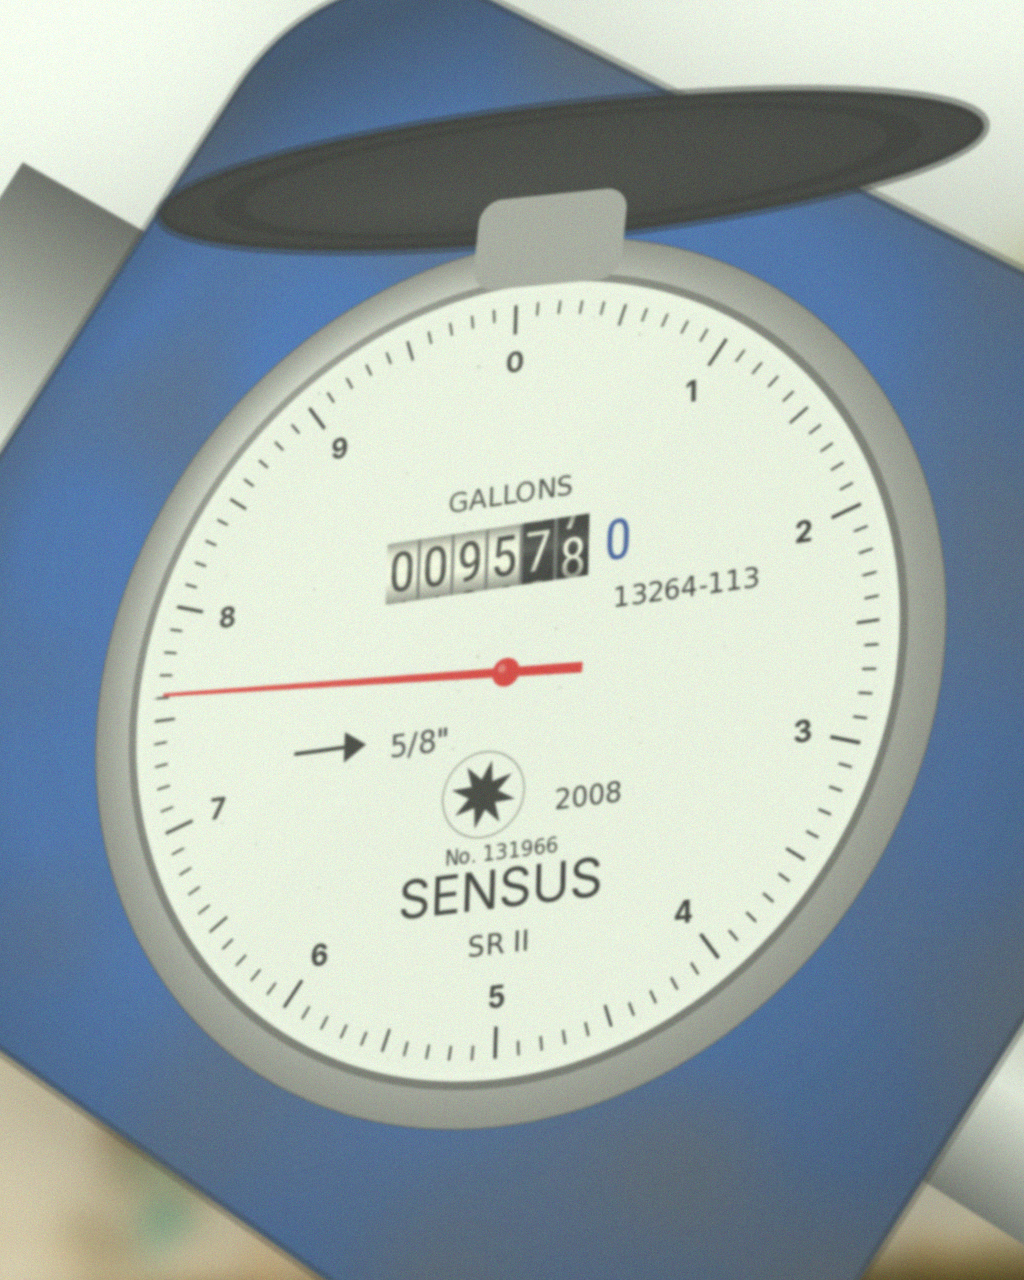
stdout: value=95777.6 unit=gal
